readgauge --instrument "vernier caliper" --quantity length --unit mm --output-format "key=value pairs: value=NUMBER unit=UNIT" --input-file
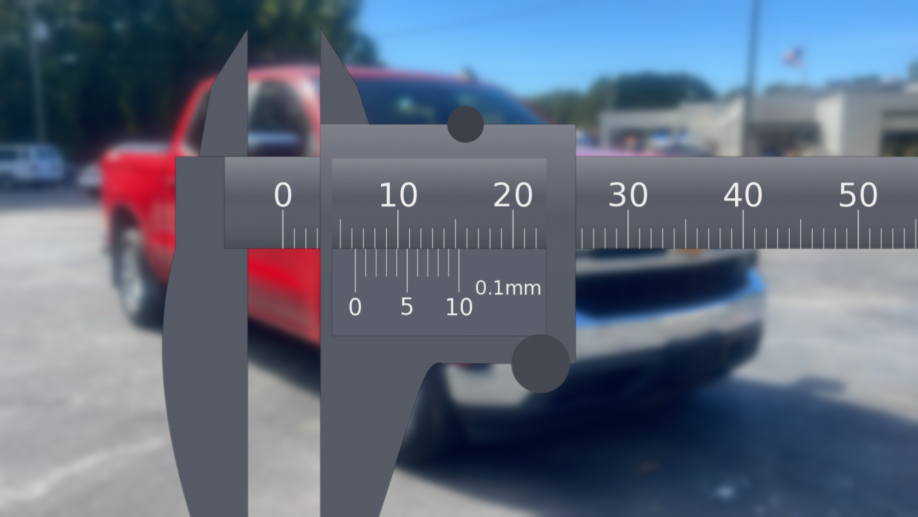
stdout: value=6.3 unit=mm
